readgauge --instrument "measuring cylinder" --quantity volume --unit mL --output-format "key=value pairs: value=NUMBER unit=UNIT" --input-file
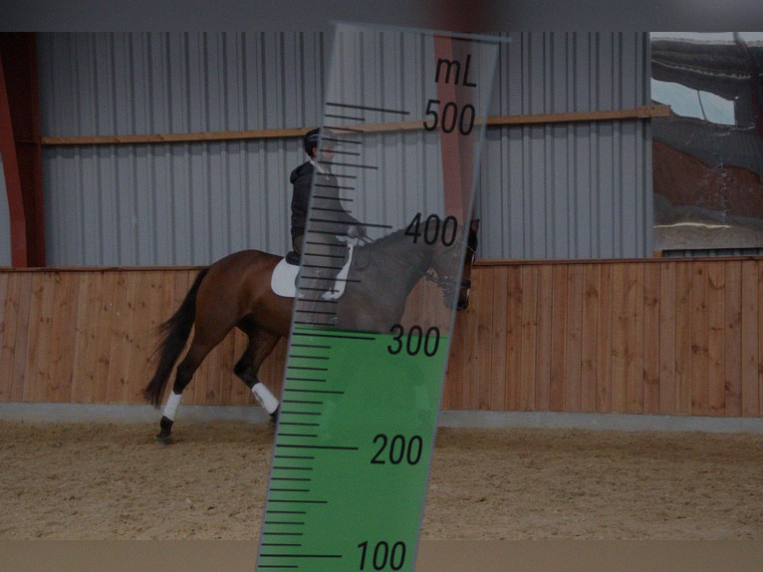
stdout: value=305 unit=mL
